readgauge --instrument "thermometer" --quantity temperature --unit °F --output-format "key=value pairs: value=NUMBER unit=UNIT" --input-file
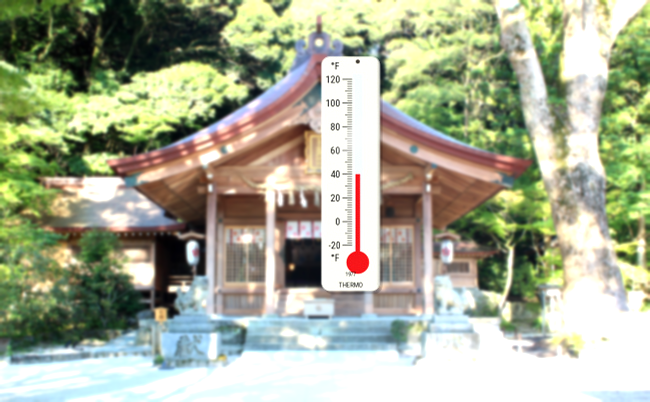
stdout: value=40 unit=°F
